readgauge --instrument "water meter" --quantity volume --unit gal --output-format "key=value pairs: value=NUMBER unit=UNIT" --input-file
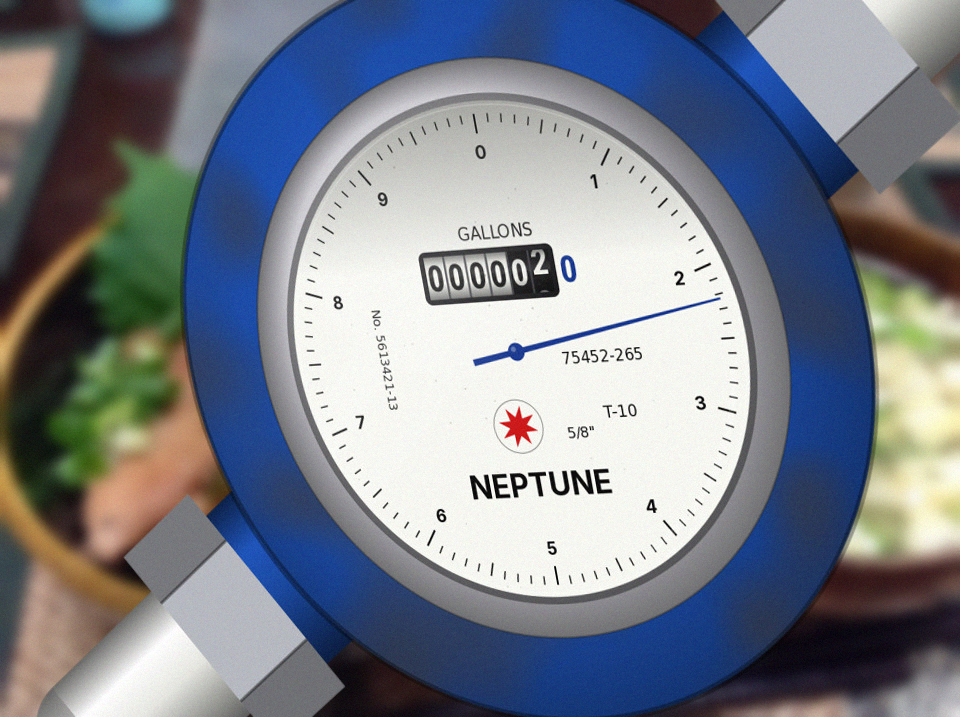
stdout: value=22.2 unit=gal
